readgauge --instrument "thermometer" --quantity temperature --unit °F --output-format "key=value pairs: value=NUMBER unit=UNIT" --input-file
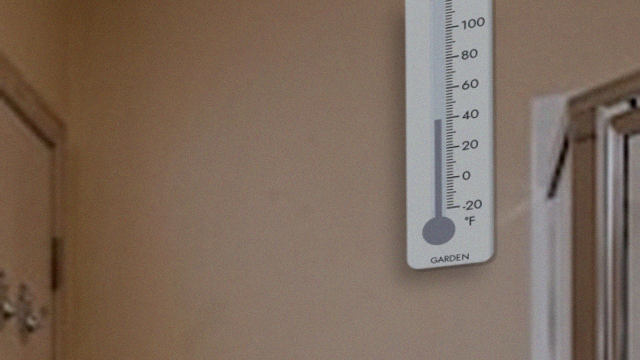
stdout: value=40 unit=°F
